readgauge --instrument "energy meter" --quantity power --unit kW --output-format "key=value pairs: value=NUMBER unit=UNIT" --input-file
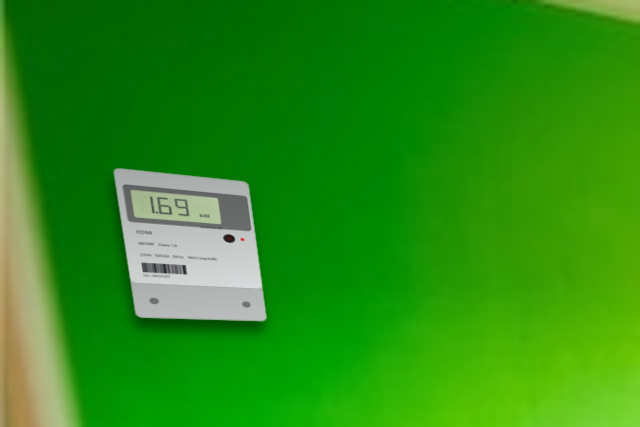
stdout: value=1.69 unit=kW
